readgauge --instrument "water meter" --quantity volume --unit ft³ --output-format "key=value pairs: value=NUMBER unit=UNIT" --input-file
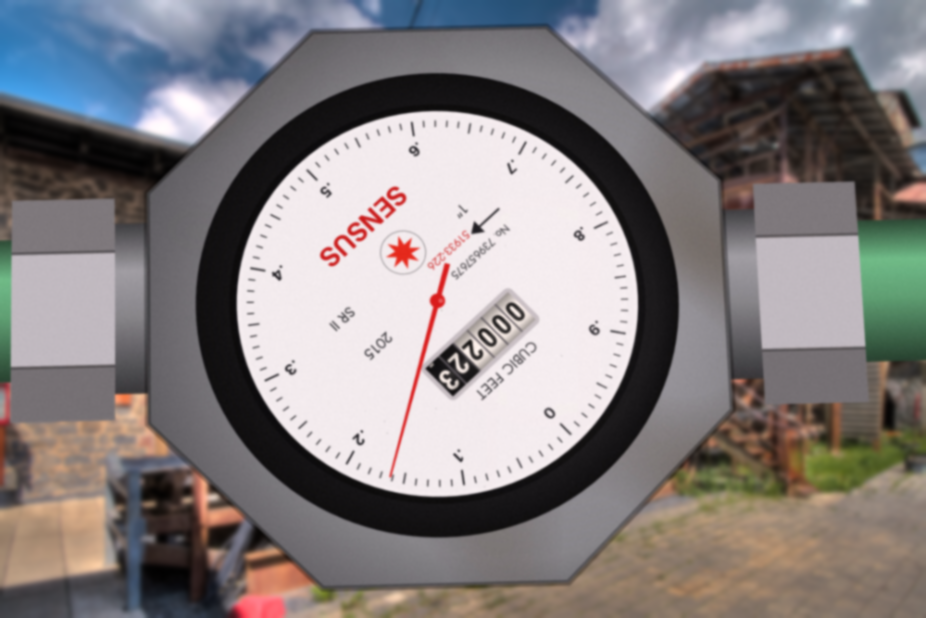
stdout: value=223.16 unit=ft³
